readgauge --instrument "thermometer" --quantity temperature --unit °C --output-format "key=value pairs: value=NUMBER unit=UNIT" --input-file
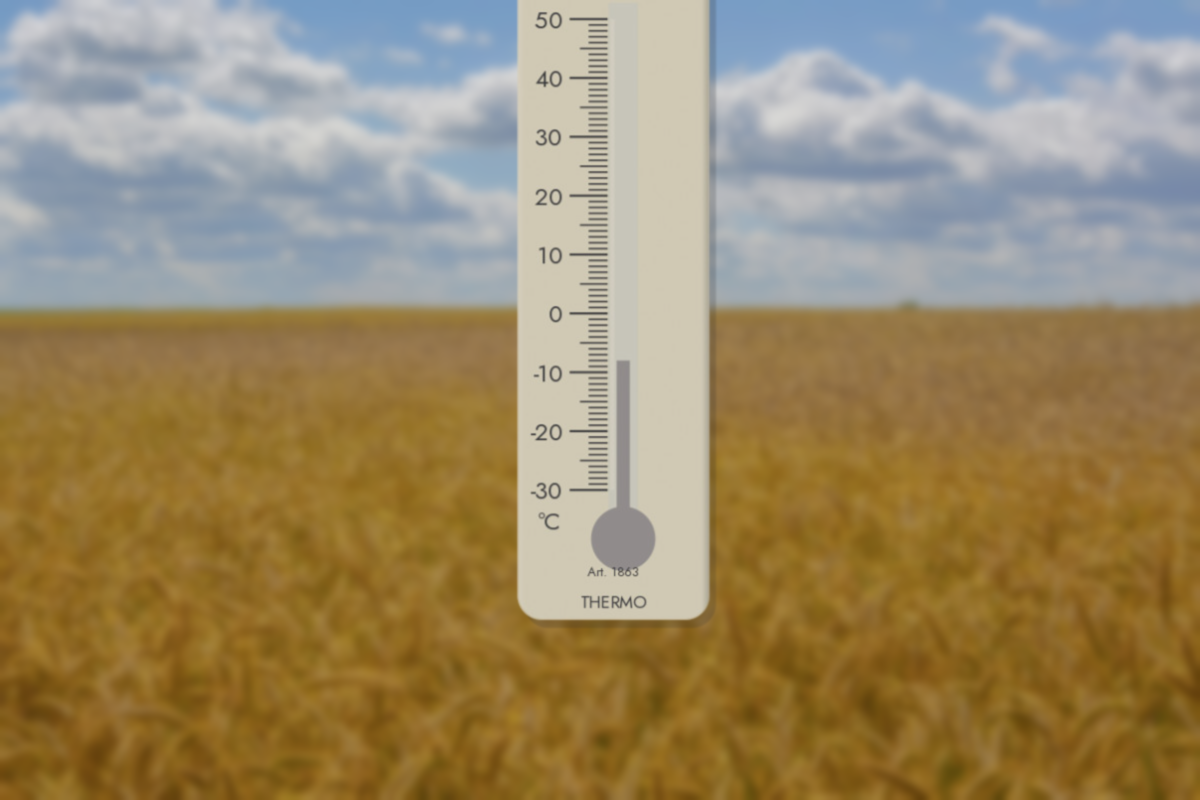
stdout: value=-8 unit=°C
